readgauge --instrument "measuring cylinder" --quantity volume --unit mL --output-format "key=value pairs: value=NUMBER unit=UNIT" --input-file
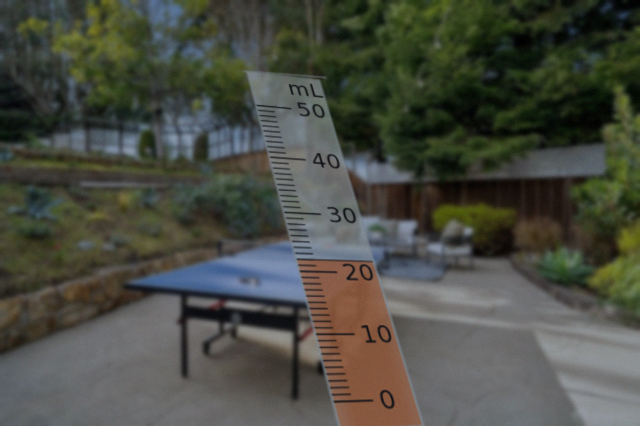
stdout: value=22 unit=mL
